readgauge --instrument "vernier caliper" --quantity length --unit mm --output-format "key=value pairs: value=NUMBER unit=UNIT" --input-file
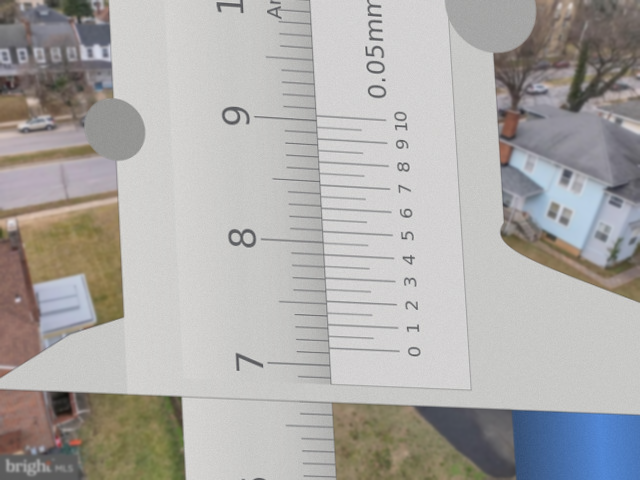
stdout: value=71.4 unit=mm
